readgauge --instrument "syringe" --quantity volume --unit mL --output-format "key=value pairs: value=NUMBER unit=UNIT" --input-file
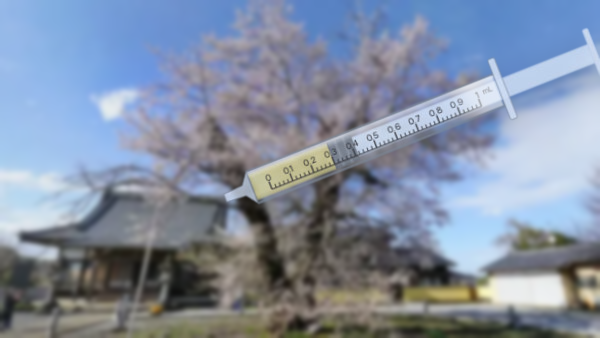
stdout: value=0.3 unit=mL
